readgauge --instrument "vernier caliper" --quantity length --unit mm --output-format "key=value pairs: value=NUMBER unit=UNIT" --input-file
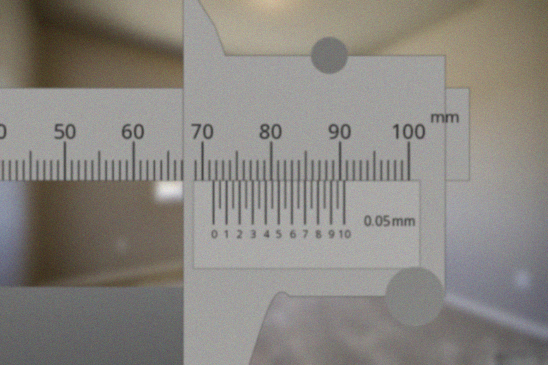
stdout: value=71.6 unit=mm
